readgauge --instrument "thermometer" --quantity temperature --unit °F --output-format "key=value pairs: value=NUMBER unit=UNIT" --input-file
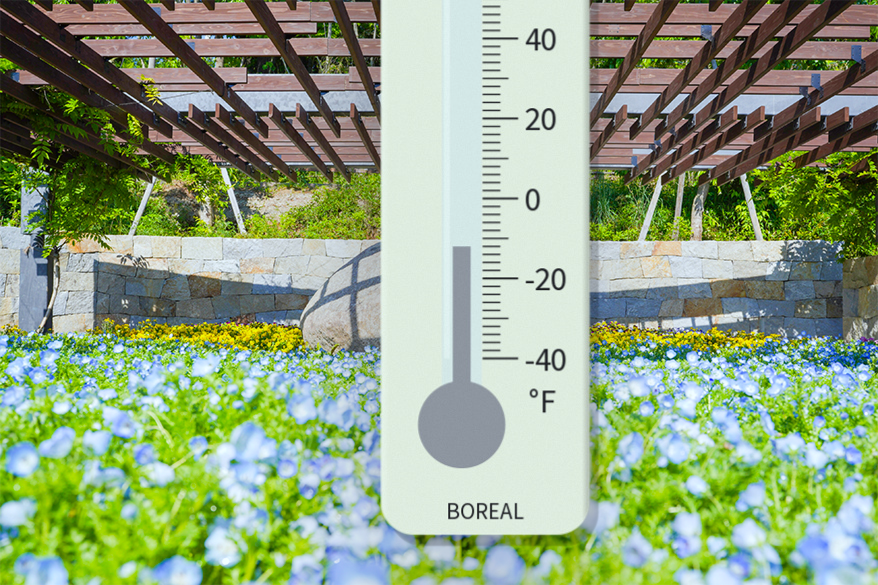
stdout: value=-12 unit=°F
